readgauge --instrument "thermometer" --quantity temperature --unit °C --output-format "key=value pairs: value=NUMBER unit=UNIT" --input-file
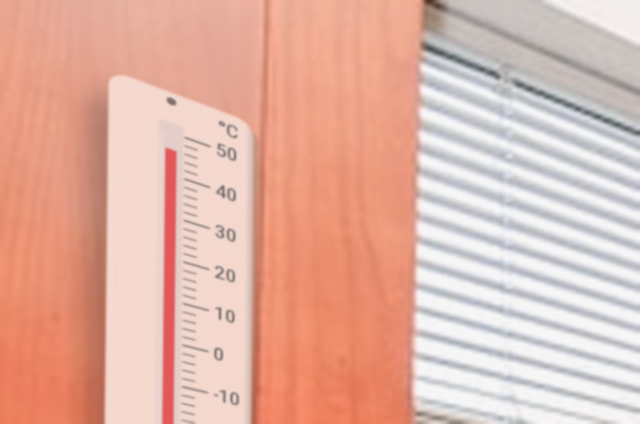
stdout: value=46 unit=°C
